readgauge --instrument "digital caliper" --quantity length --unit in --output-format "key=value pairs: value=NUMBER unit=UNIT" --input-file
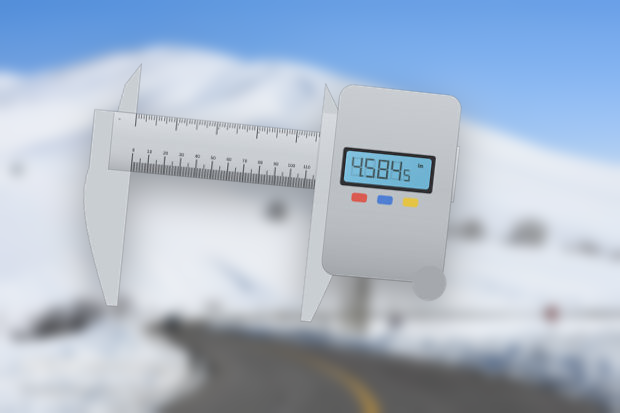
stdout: value=4.5845 unit=in
